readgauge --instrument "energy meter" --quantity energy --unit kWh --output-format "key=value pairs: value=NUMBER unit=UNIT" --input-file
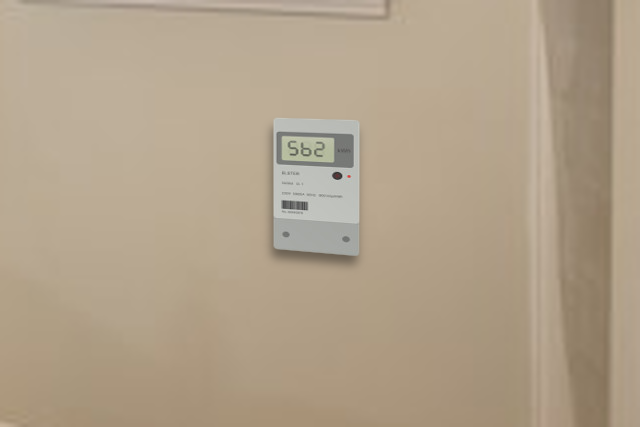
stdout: value=562 unit=kWh
